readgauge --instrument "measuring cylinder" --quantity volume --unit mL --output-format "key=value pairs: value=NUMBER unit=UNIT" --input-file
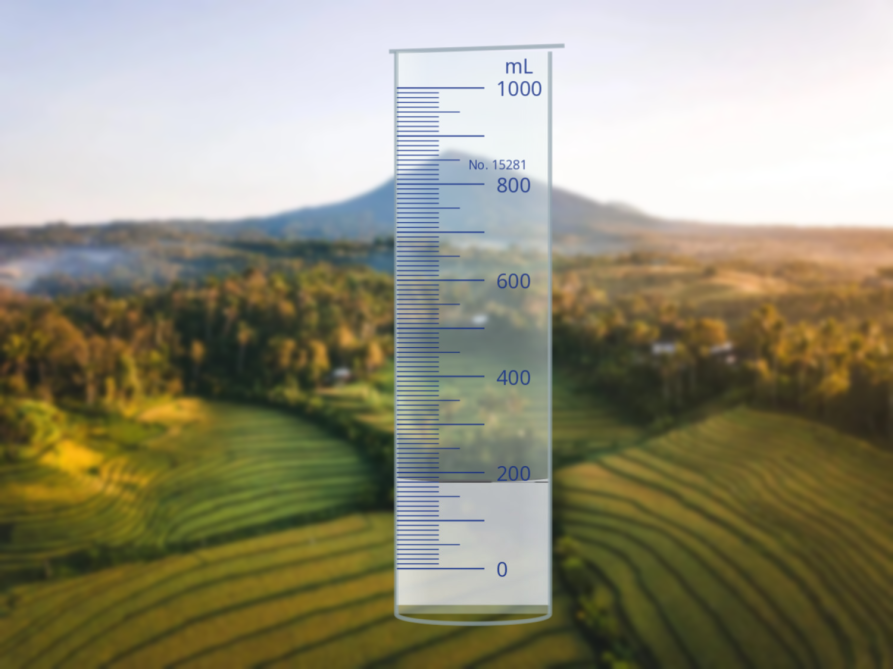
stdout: value=180 unit=mL
